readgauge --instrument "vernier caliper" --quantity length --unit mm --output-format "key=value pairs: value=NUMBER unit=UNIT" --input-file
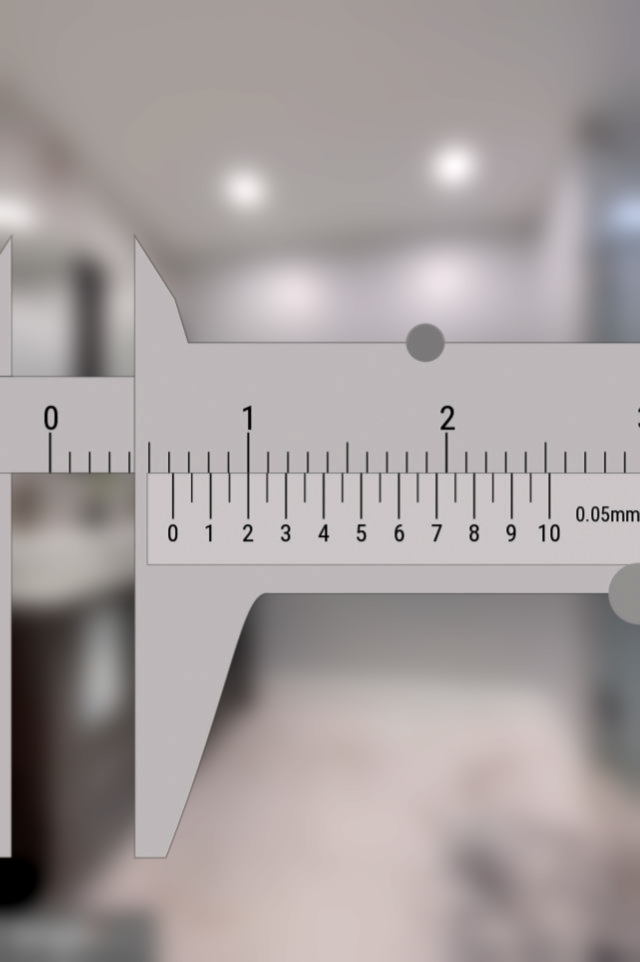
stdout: value=6.2 unit=mm
